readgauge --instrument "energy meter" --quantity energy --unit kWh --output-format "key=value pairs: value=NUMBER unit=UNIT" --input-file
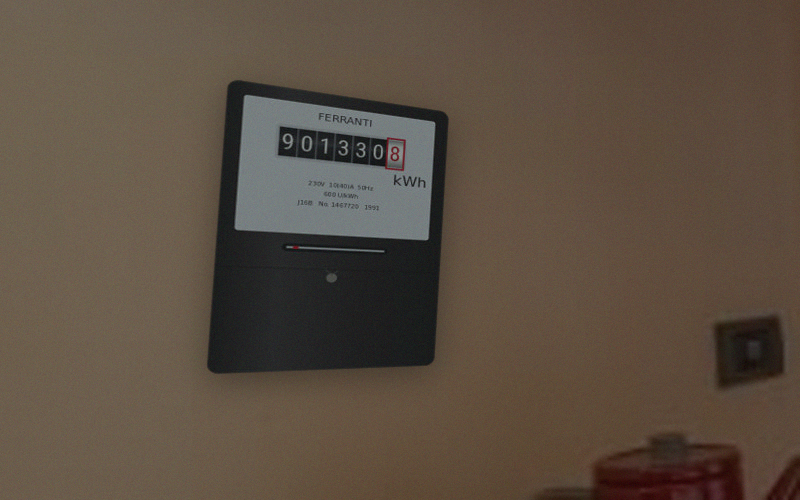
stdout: value=901330.8 unit=kWh
